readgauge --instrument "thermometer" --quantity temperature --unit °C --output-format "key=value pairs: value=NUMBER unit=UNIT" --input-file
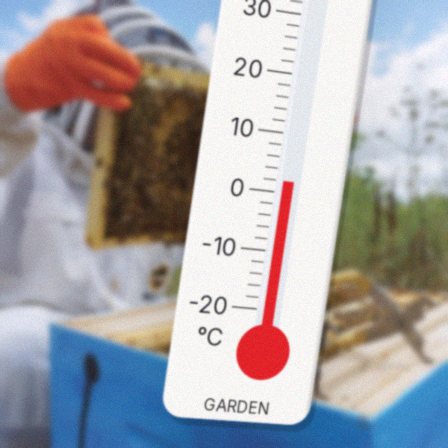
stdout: value=2 unit=°C
